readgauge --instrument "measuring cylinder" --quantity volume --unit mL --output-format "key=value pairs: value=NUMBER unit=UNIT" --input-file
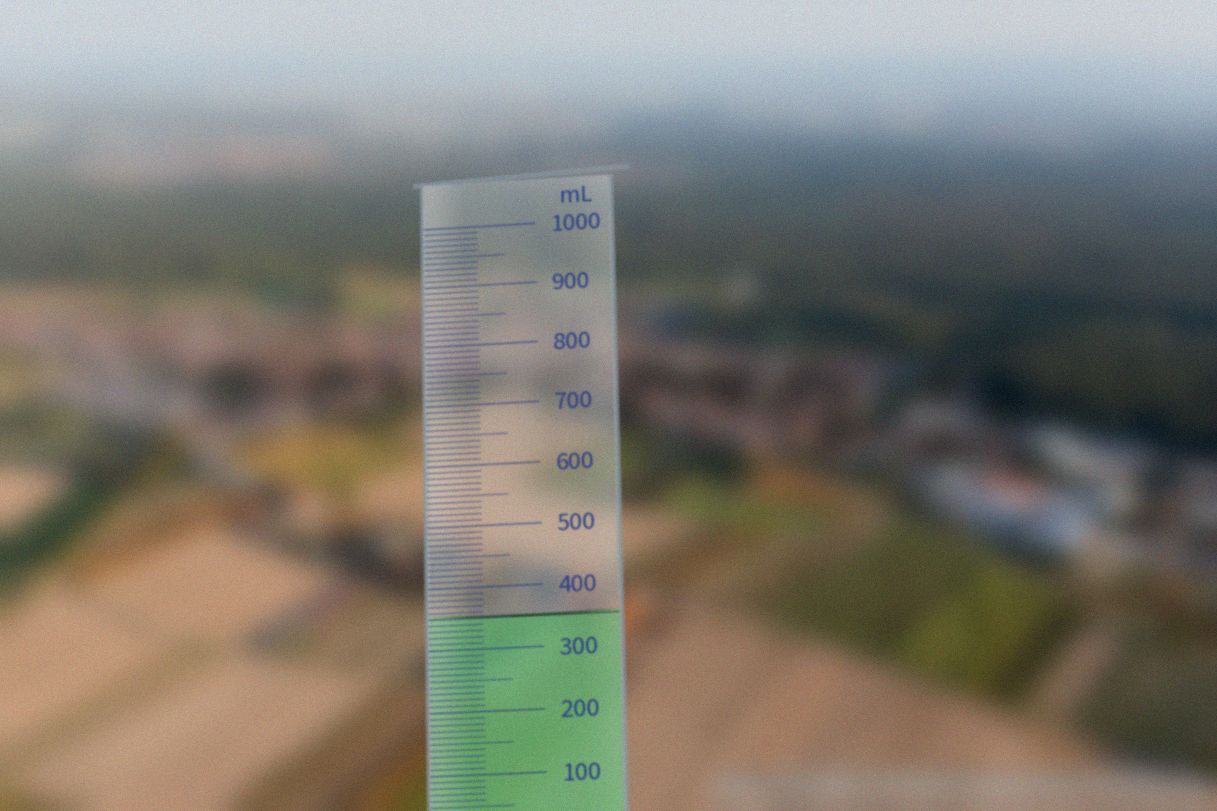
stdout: value=350 unit=mL
